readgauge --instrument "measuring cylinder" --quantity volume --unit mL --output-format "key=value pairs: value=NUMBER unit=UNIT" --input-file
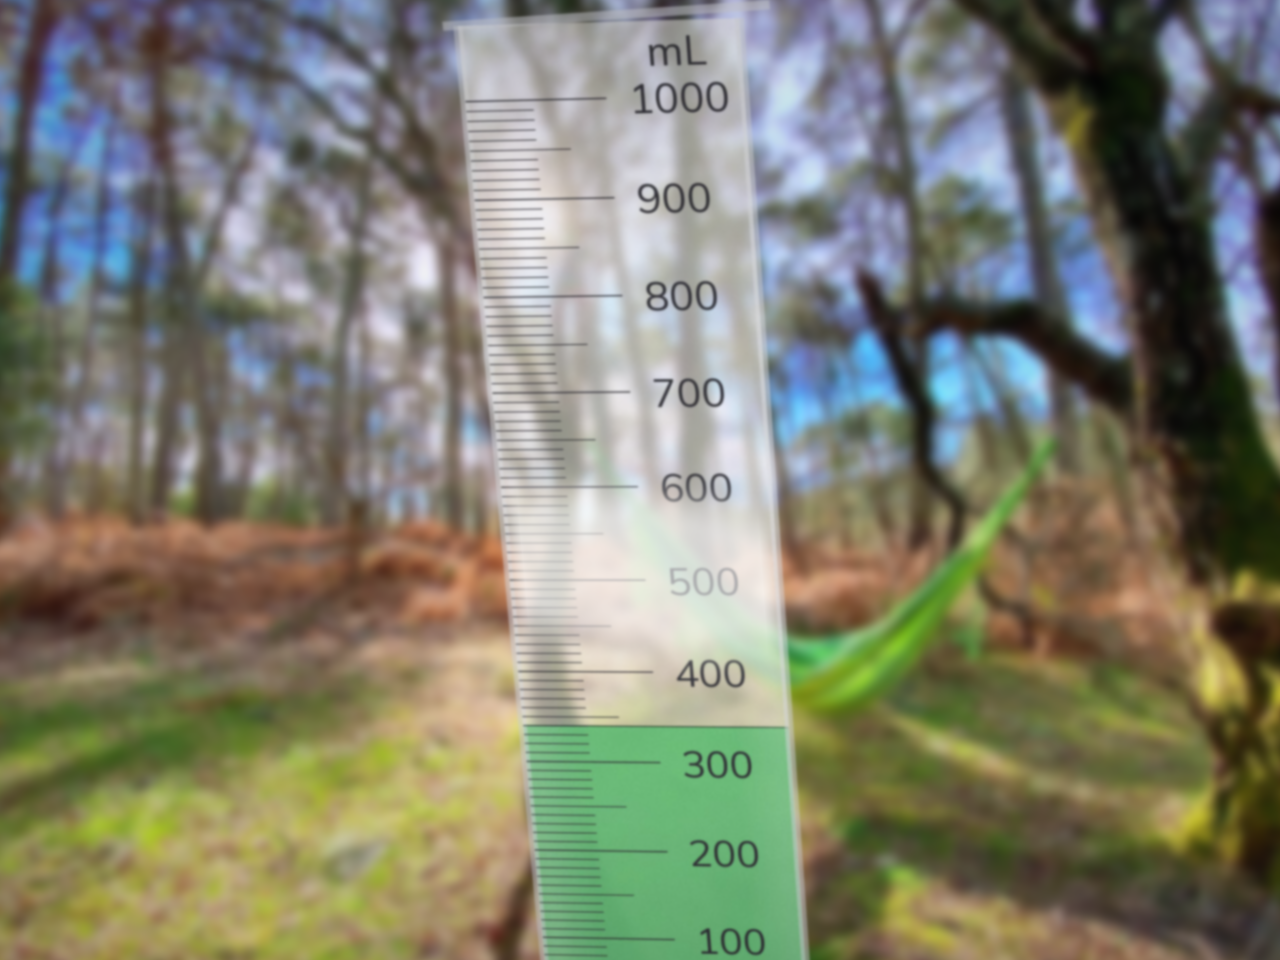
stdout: value=340 unit=mL
